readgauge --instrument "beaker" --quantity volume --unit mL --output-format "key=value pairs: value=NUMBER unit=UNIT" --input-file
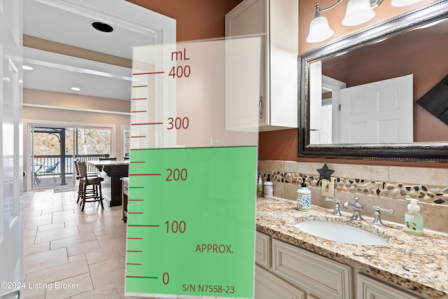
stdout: value=250 unit=mL
